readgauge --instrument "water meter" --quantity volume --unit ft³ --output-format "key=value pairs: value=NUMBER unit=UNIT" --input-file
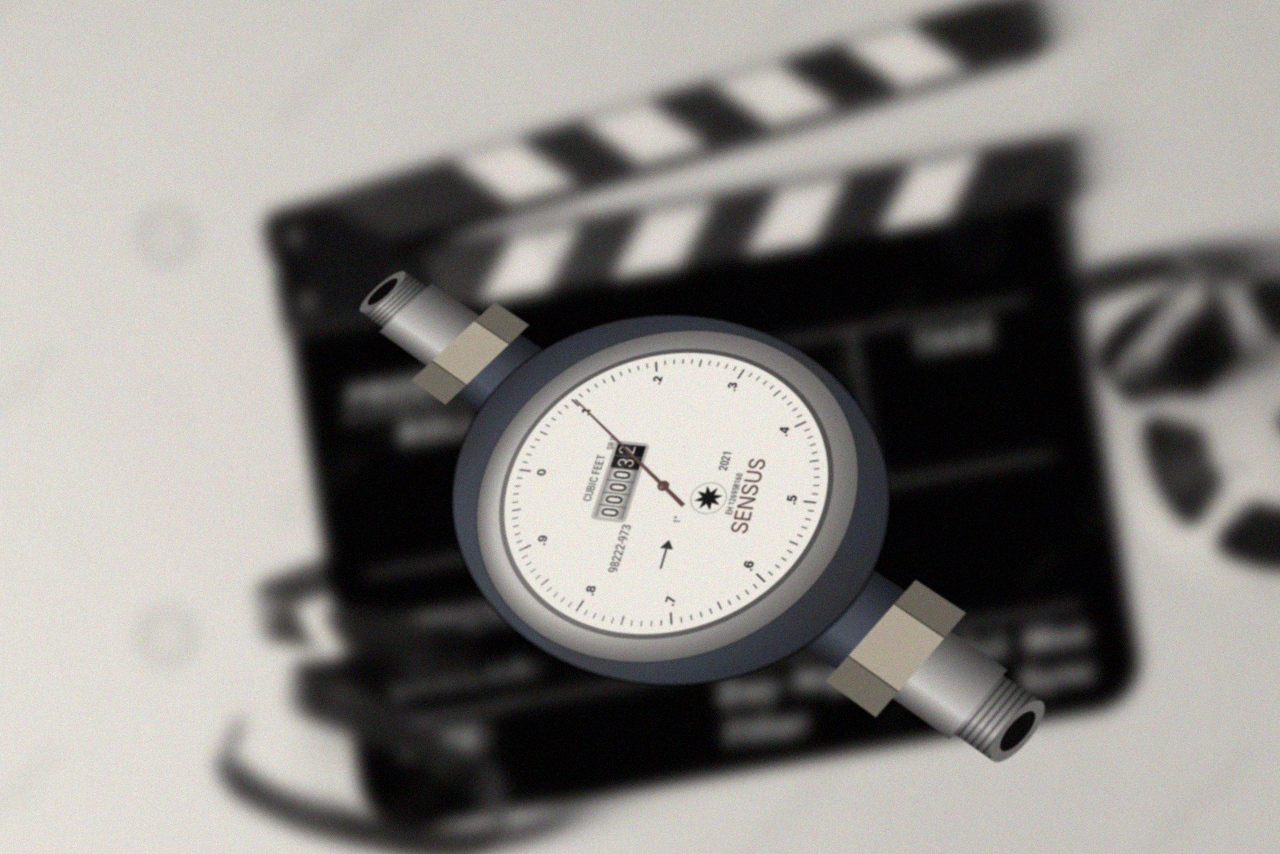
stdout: value=32.10 unit=ft³
